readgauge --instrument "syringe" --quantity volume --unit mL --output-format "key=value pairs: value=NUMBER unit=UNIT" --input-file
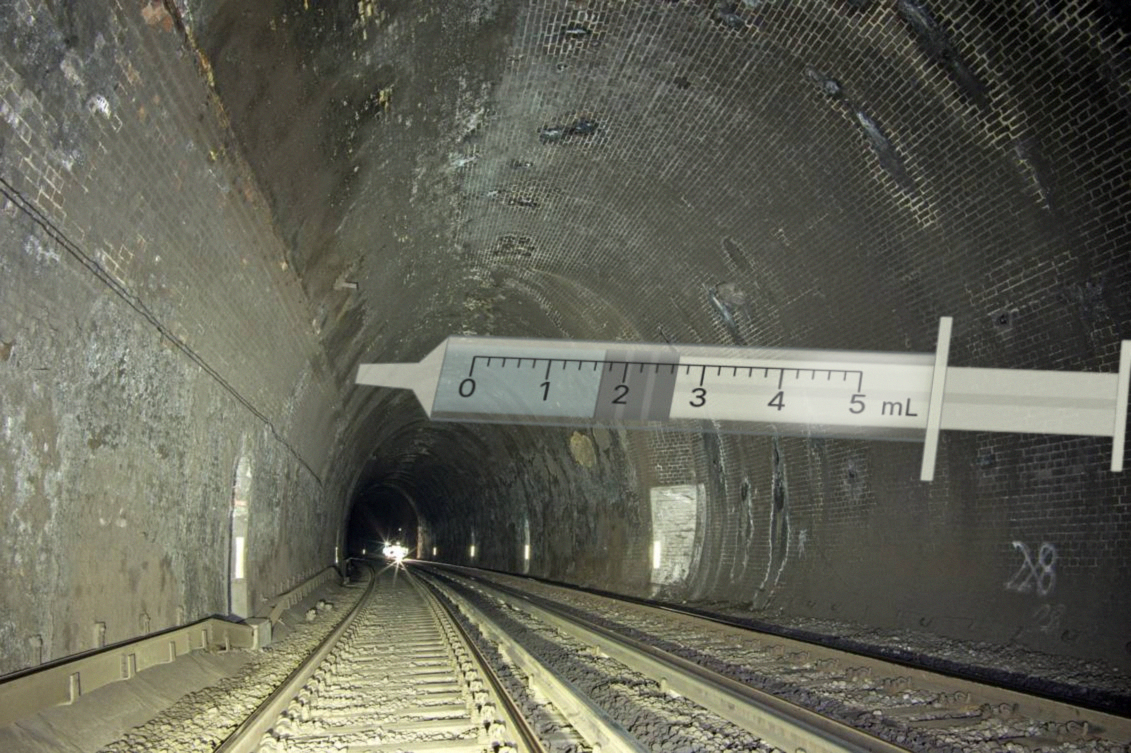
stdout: value=1.7 unit=mL
